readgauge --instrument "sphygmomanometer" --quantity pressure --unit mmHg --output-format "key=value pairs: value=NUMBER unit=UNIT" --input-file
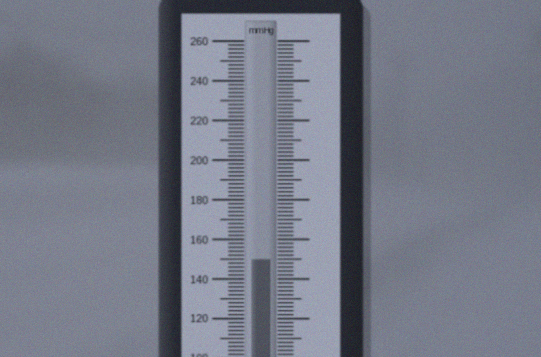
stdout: value=150 unit=mmHg
